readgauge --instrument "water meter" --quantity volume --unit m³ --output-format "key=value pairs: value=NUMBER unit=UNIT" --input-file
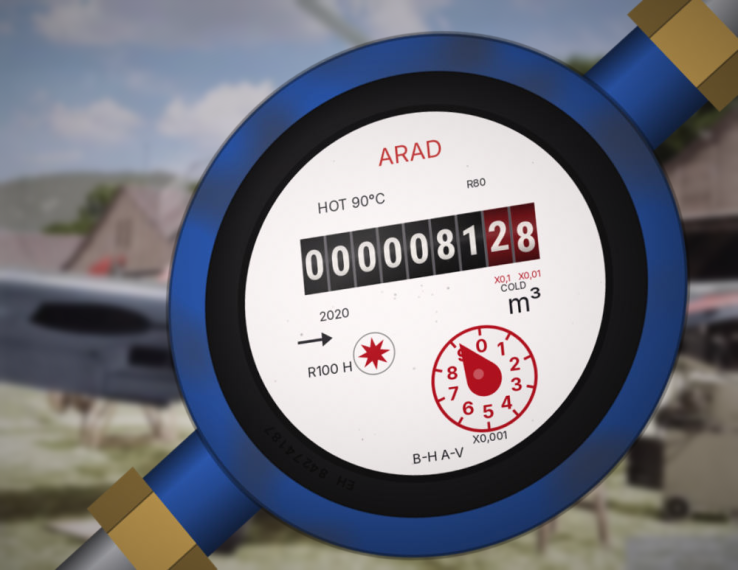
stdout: value=81.279 unit=m³
